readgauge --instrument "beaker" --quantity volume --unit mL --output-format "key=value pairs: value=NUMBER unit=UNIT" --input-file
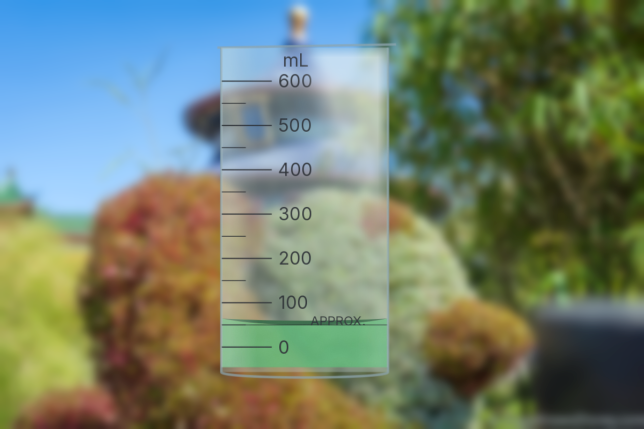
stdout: value=50 unit=mL
